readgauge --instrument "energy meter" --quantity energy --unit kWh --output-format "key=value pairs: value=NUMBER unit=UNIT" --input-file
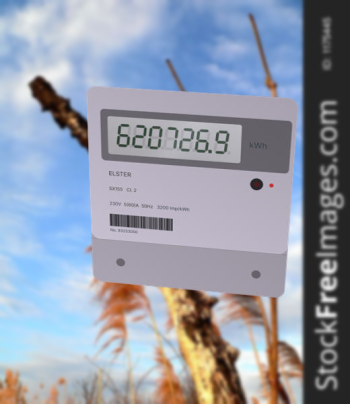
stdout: value=620726.9 unit=kWh
